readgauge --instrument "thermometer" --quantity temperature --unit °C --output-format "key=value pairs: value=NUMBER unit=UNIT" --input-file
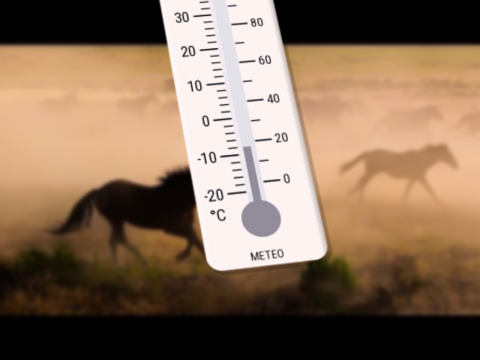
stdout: value=-8 unit=°C
